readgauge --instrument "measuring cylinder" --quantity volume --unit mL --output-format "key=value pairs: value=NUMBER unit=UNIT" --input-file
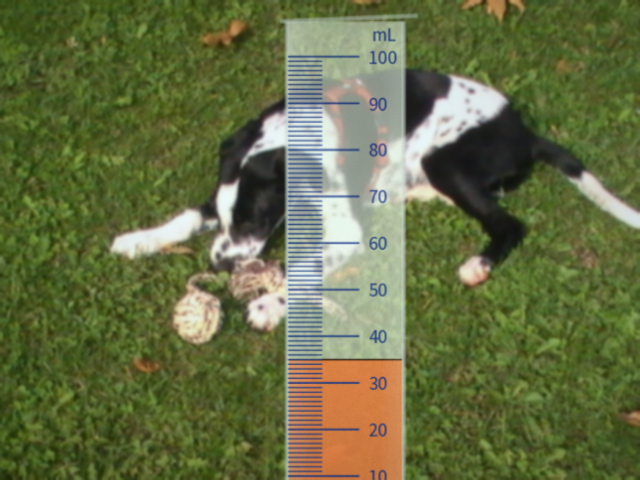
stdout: value=35 unit=mL
